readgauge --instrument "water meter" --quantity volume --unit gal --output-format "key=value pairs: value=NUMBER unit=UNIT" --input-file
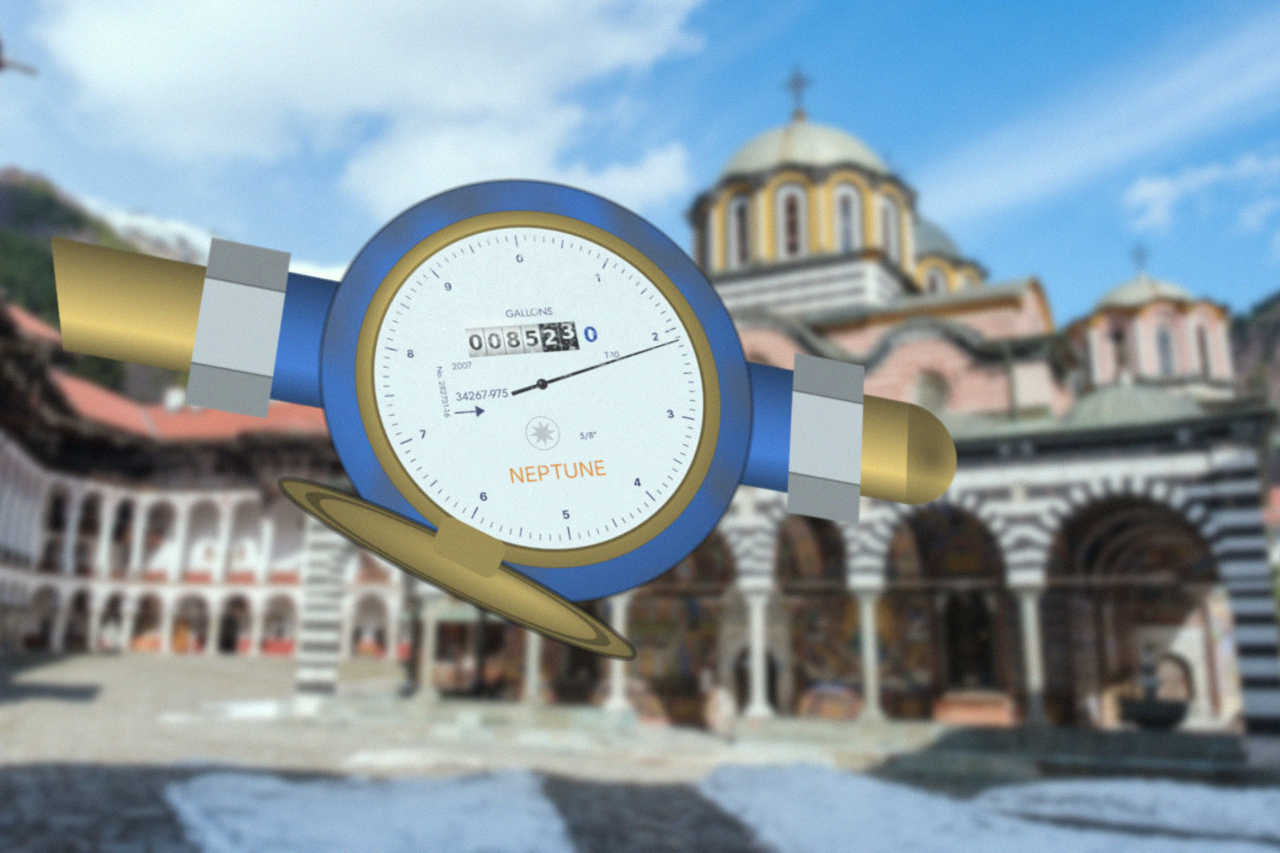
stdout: value=85232.1 unit=gal
